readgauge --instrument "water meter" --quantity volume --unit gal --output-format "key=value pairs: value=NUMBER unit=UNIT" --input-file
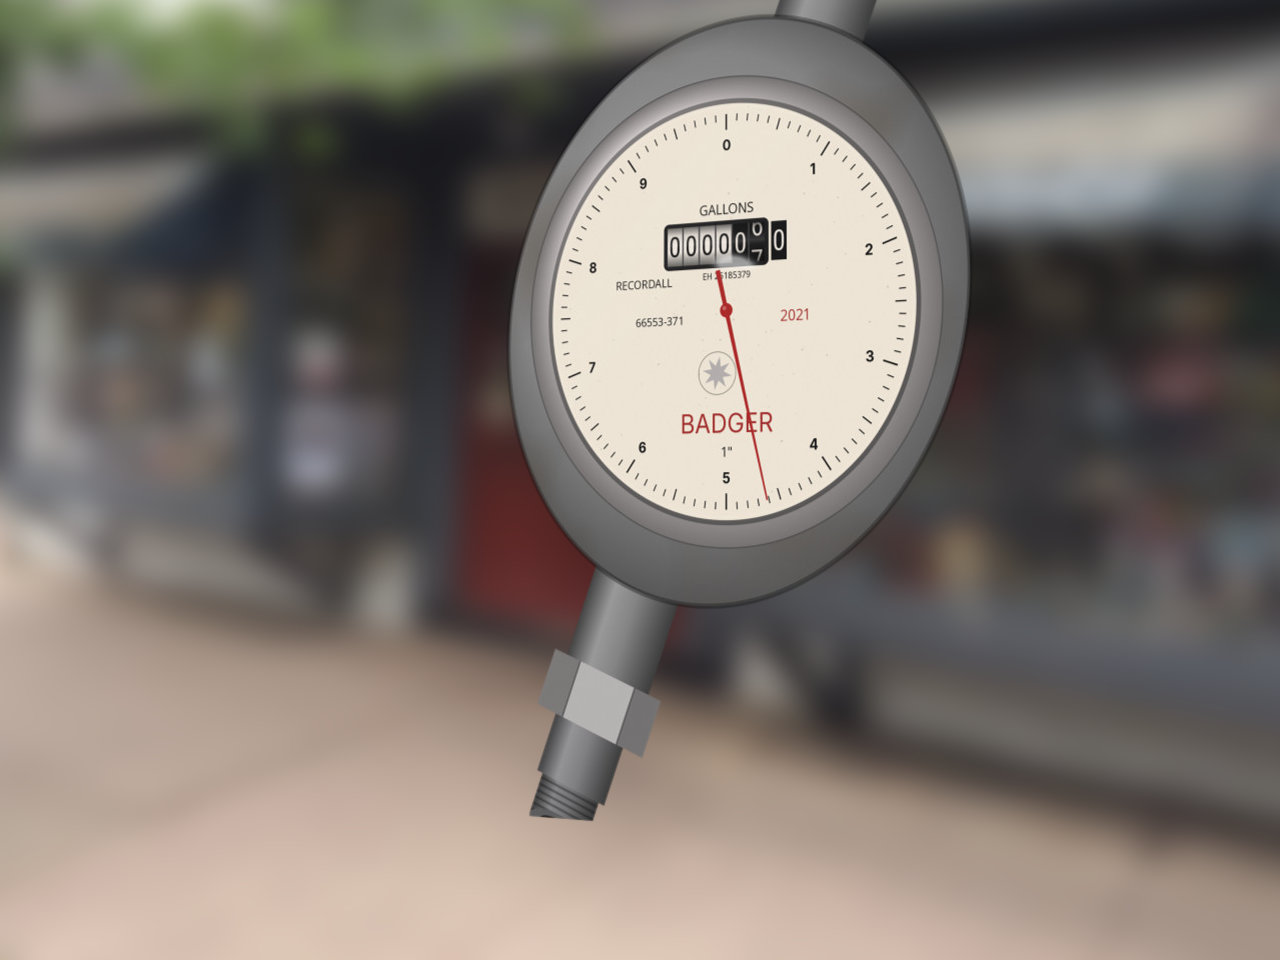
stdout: value=64.6 unit=gal
